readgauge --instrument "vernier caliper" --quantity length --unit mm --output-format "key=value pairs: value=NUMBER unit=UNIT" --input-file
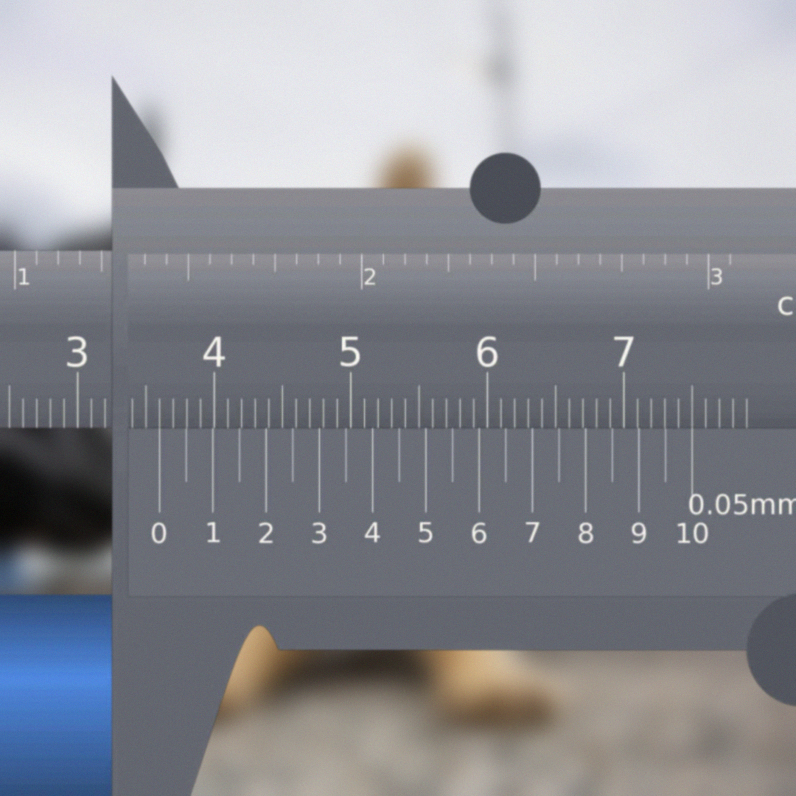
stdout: value=36.0 unit=mm
